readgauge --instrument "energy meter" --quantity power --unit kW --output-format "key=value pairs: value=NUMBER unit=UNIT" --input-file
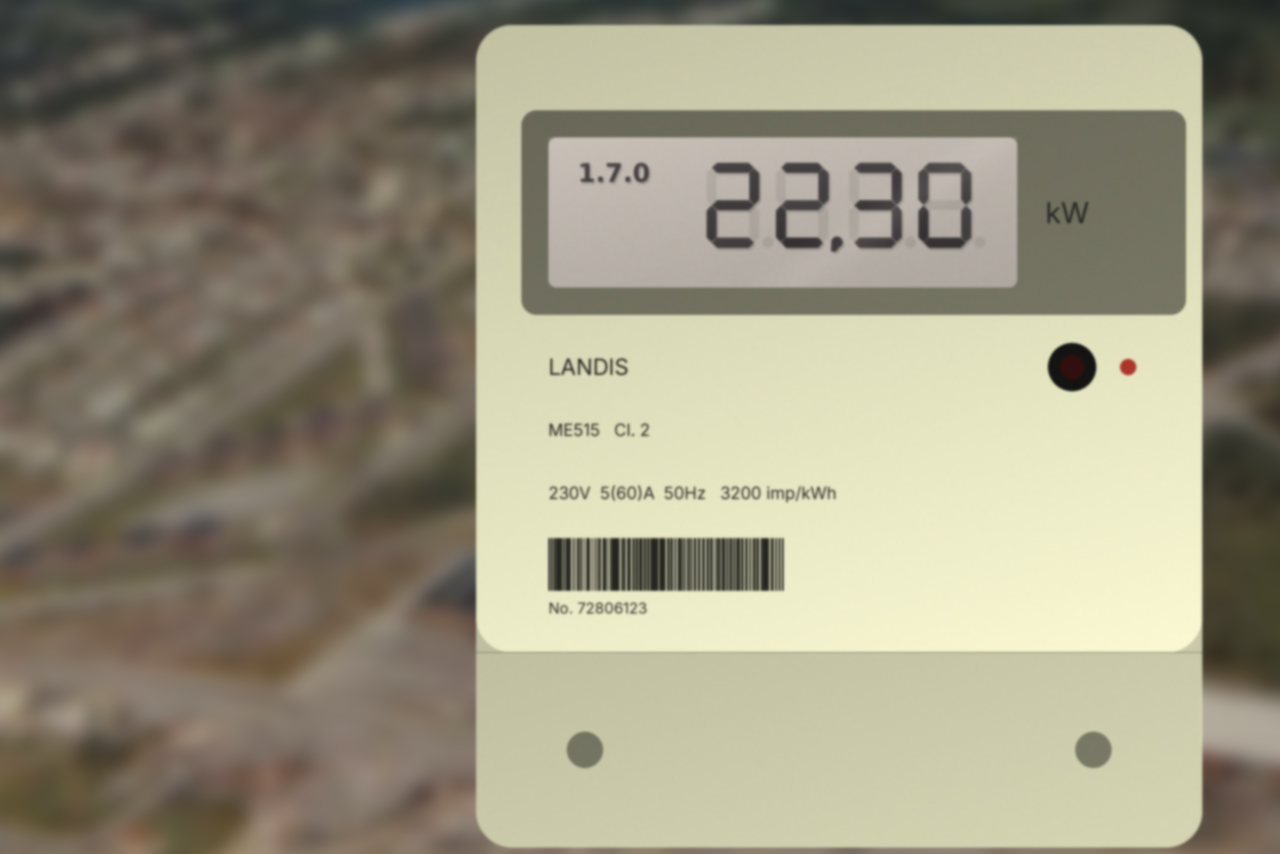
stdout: value=22.30 unit=kW
